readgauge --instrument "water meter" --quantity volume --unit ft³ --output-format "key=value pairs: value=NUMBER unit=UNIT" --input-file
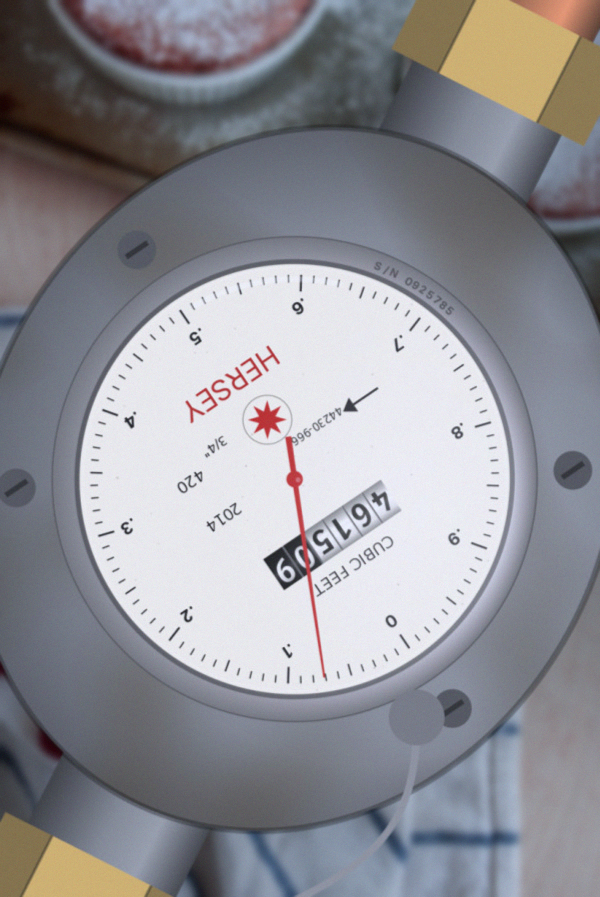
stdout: value=461509.07 unit=ft³
